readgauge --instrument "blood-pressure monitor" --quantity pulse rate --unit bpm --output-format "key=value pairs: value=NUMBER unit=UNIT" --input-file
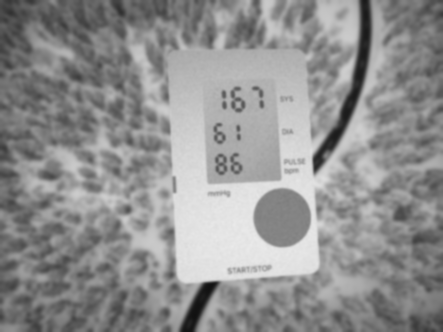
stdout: value=86 unit=bpm
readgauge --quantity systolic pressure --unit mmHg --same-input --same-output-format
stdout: value=167 unit=mmHg
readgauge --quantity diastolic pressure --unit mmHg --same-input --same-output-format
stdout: value=61 unit=mmHg
